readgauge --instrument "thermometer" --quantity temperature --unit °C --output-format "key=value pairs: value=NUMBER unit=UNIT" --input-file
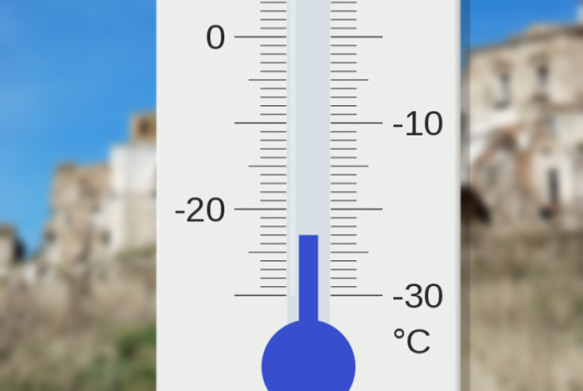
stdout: value=-23 unit=°C
